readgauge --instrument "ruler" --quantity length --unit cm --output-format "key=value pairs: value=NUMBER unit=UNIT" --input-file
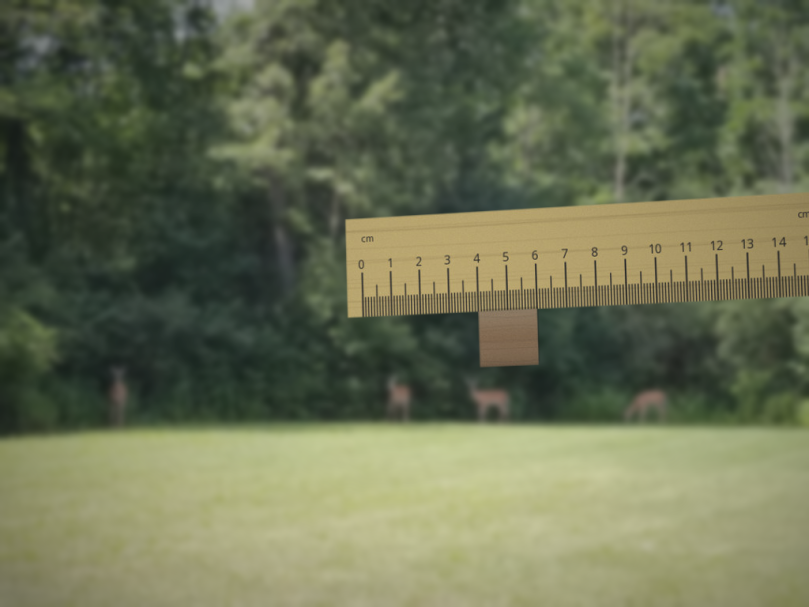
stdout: value=2 unit=cm
